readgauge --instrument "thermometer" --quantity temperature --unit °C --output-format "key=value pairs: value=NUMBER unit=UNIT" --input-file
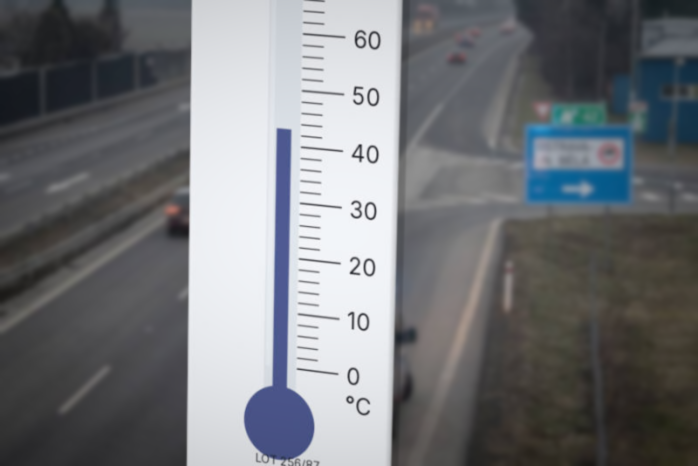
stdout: value=43 unit=°C
